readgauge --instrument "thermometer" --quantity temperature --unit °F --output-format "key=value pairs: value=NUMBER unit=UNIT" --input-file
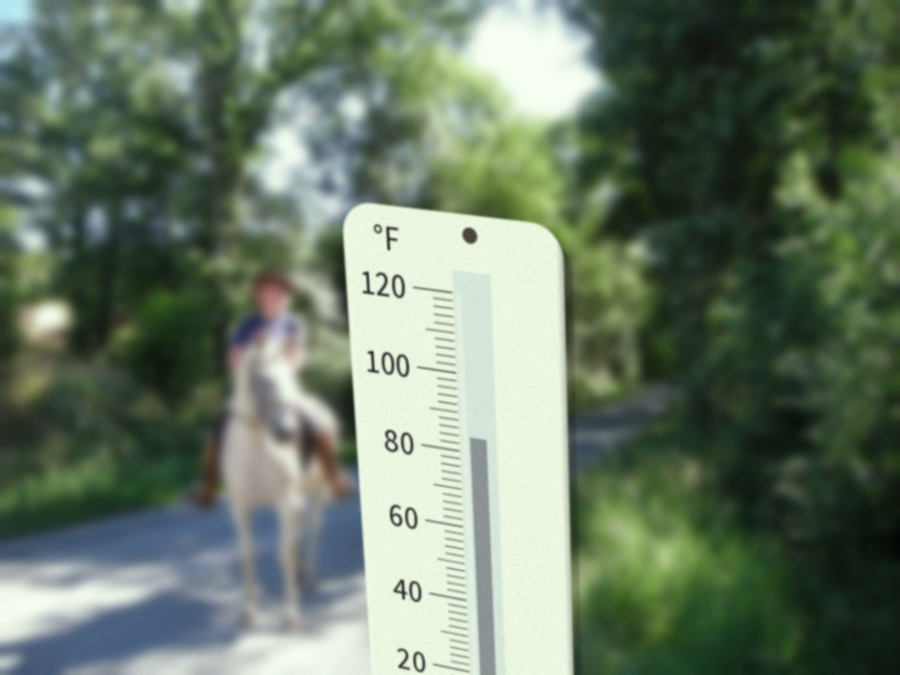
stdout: value=84 unit=°F
